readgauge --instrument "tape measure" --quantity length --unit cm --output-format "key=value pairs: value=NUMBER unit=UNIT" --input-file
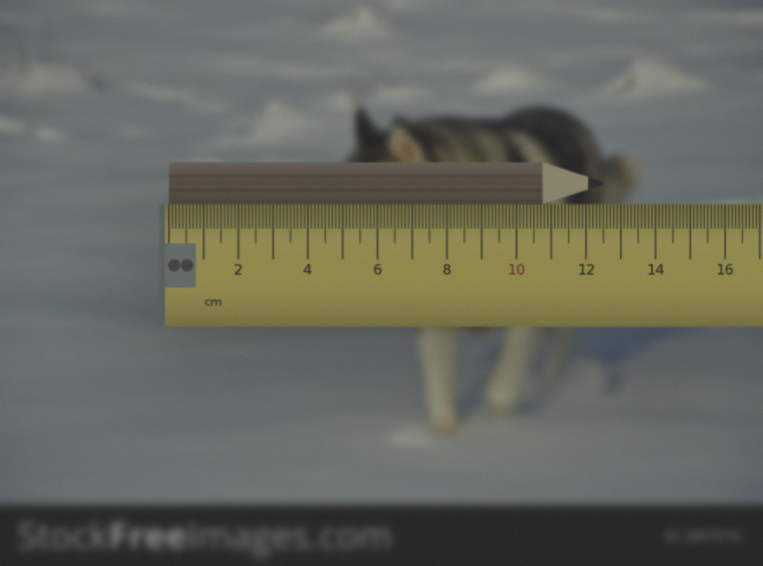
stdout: value=12.5 unit=cm
